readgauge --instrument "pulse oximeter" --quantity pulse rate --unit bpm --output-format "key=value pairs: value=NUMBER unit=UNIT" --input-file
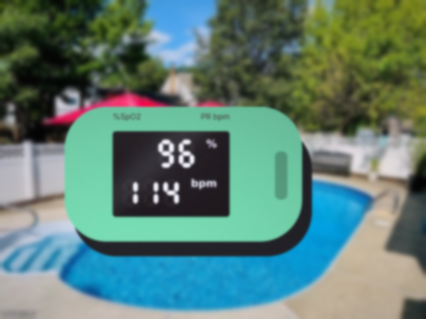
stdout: value=114 unit=bpm
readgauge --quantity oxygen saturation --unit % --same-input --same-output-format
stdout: value=96 unit=%
